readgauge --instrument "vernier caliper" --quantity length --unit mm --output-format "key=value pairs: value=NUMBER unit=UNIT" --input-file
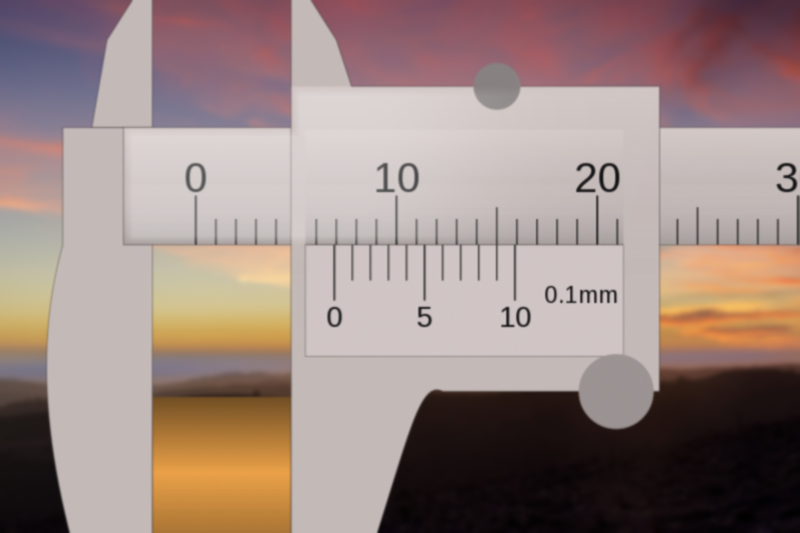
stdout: value=6.9 unit=mm
